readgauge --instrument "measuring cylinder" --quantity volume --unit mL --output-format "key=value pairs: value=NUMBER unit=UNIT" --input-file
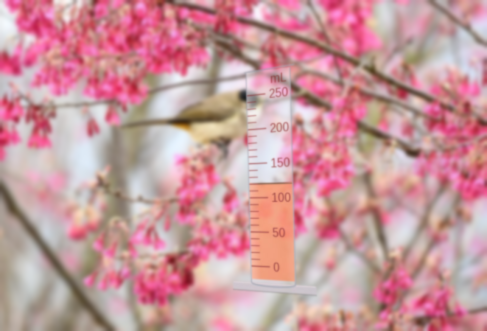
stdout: value=120 unit=mL
